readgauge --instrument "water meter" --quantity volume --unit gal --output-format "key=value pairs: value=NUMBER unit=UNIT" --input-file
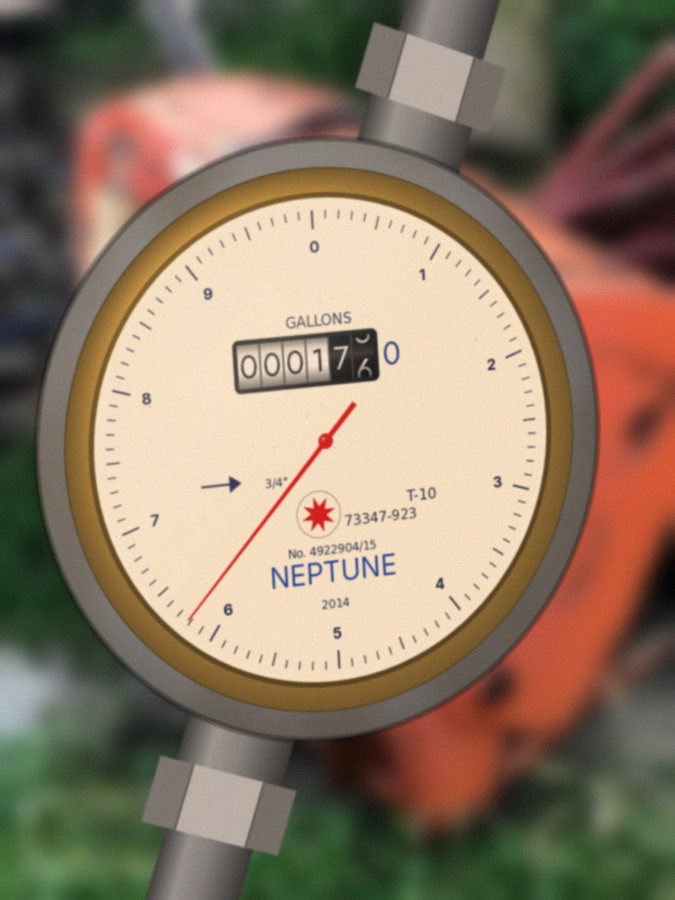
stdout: value=1756.2 unit=gal
